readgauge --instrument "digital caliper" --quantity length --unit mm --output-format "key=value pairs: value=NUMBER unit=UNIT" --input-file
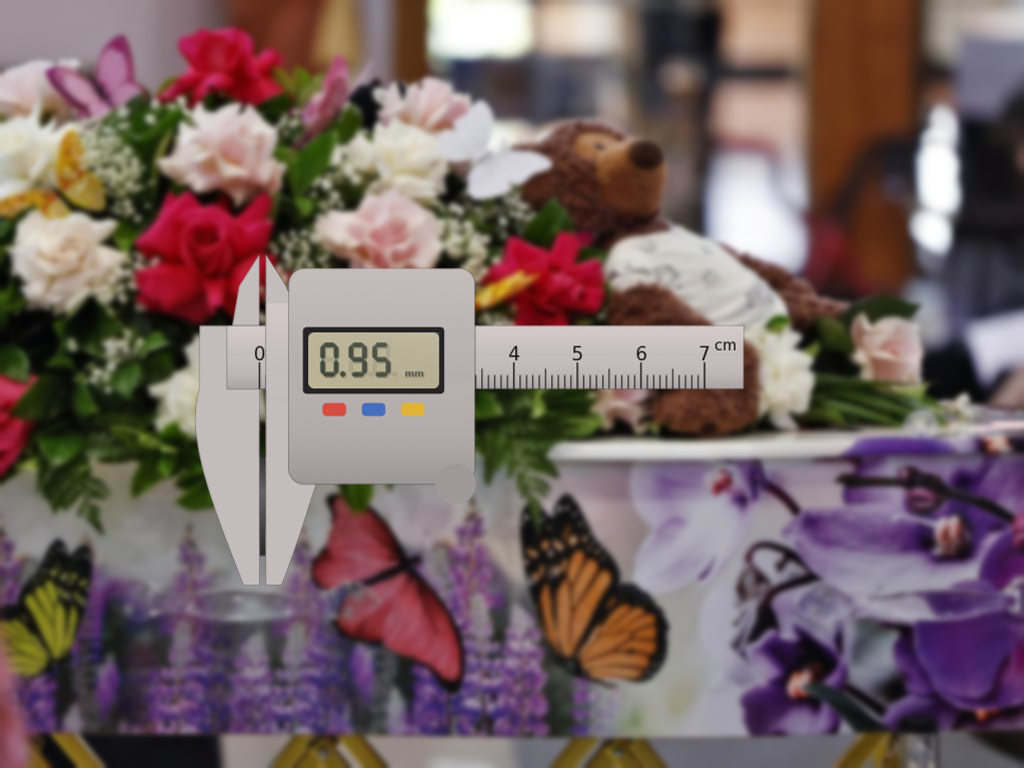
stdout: value=0.95 unit=mm
